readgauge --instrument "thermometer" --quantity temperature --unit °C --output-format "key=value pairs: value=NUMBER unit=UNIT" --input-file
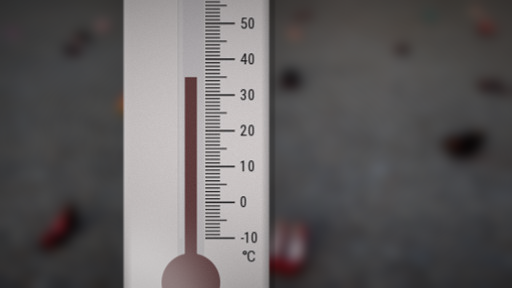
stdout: value=35 unit=°C
